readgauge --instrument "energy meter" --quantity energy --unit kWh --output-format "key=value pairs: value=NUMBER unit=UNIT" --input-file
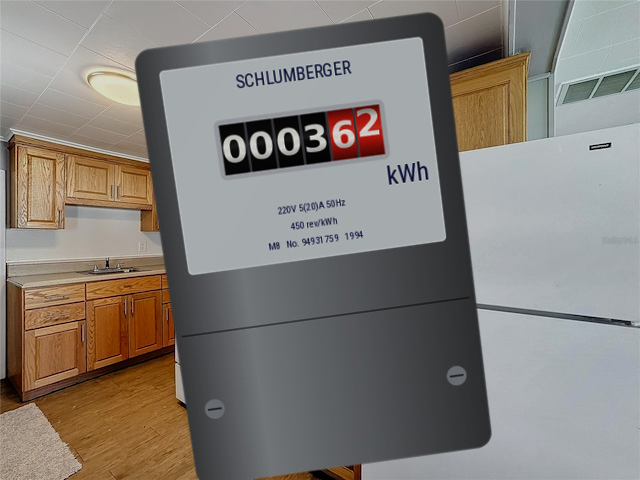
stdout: value=3.62 unit=kWh
